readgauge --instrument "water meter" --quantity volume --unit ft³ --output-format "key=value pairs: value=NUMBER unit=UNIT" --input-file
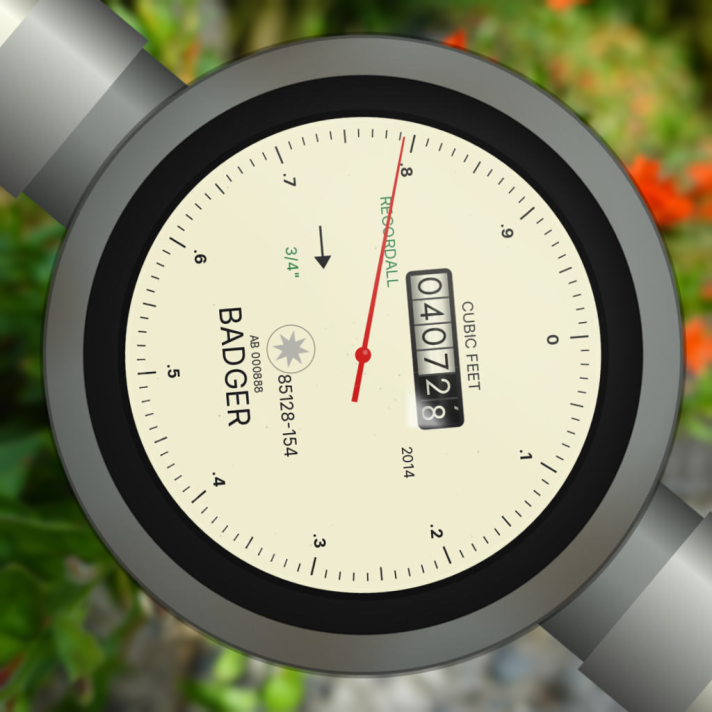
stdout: value=40727.79 unit=ft³
